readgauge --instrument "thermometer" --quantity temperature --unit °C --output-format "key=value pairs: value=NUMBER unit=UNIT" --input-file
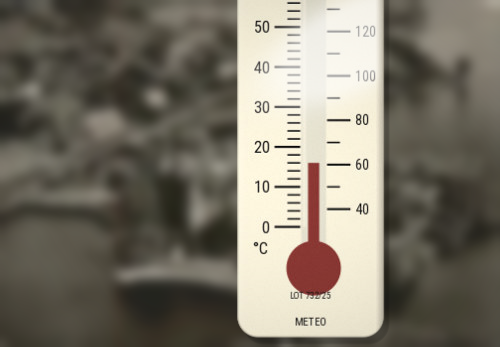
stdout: value=16 unit=°C
